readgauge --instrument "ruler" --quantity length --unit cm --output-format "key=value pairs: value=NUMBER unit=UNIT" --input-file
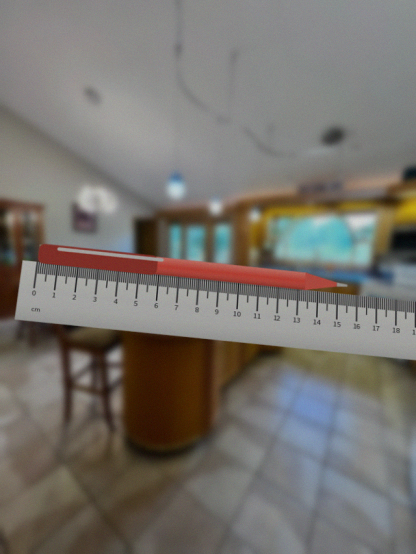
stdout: value=15.5 unit=cm
